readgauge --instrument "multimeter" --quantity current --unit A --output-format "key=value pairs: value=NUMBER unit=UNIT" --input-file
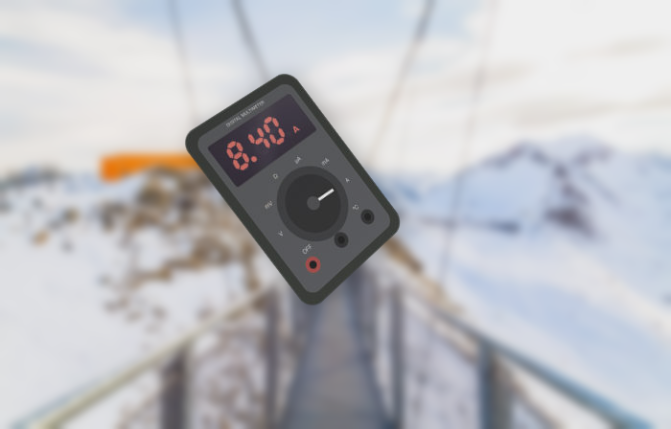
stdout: value=8.40 unit=A
